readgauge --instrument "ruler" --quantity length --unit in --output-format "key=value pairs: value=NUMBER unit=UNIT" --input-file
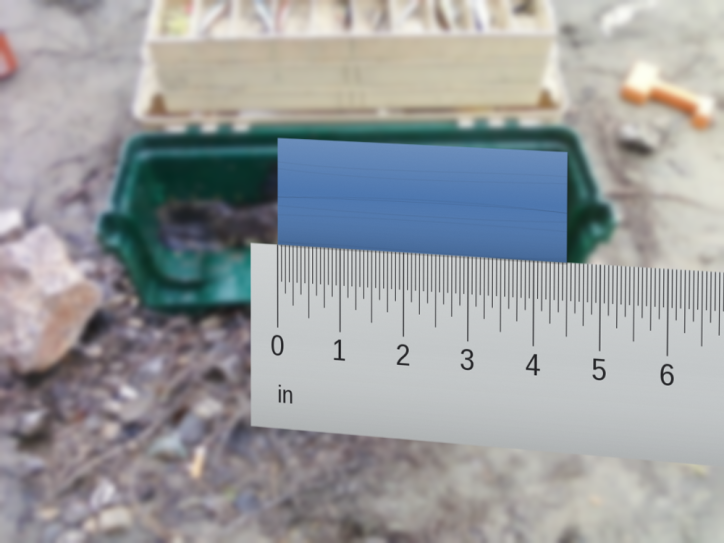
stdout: value=4.5 unit=in
